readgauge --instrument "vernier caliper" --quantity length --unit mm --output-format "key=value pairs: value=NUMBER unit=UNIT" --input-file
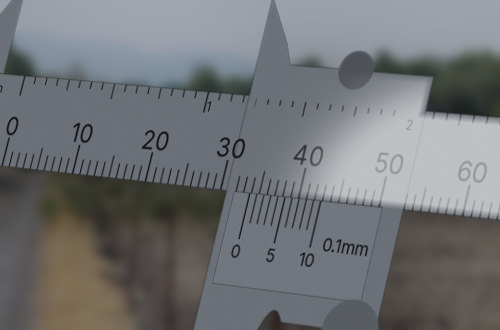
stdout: value=33.8 unit=mm
